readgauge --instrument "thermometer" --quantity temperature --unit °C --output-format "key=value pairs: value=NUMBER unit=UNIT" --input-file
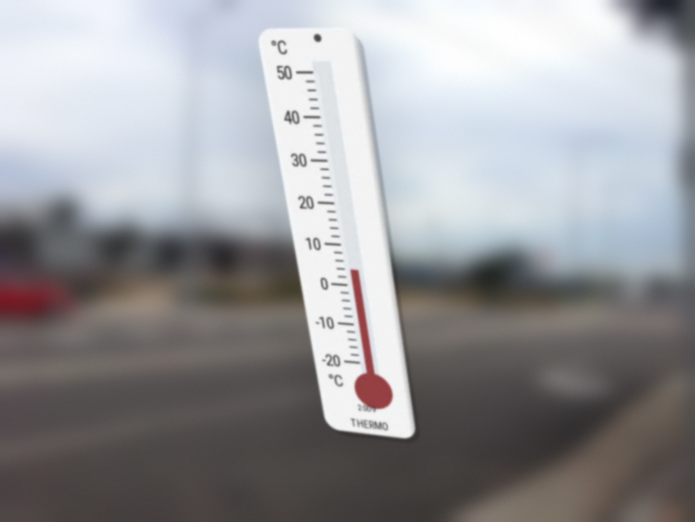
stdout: value=4 unit=°C
